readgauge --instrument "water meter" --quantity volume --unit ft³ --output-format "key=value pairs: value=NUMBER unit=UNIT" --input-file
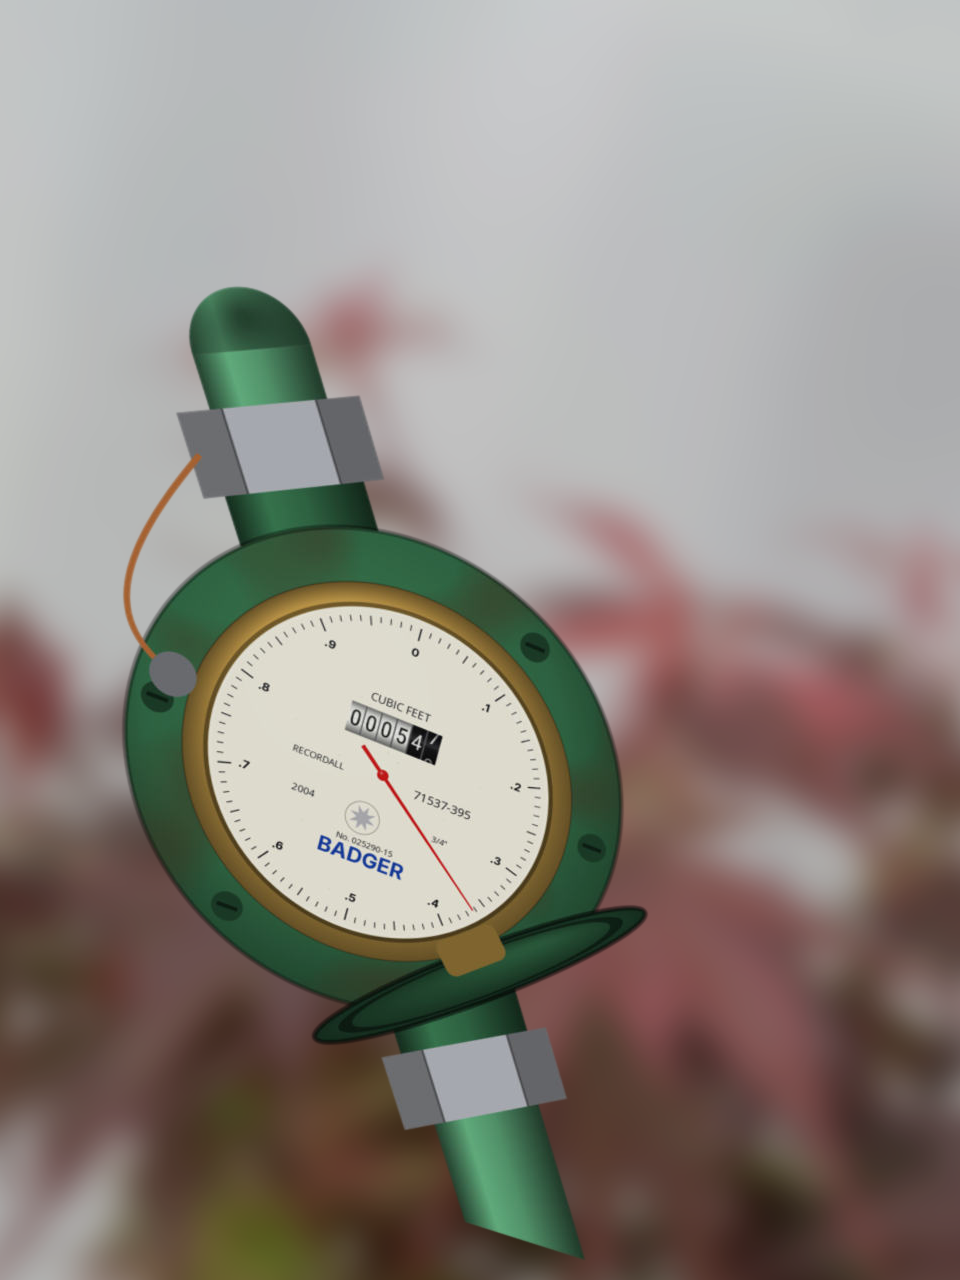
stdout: value=547.36 unit=ft³
